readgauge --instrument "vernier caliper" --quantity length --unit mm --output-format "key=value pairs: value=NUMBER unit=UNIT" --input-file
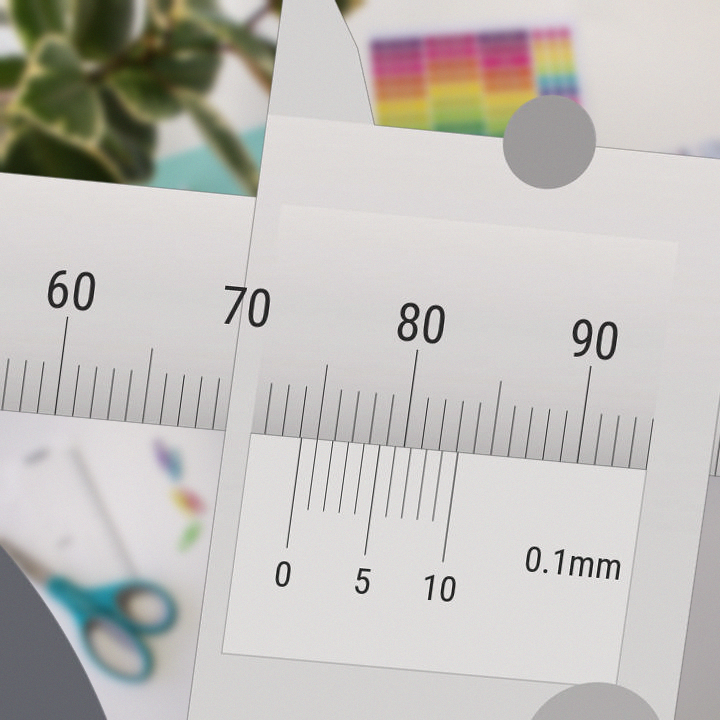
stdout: value=74.1 unit=mm
